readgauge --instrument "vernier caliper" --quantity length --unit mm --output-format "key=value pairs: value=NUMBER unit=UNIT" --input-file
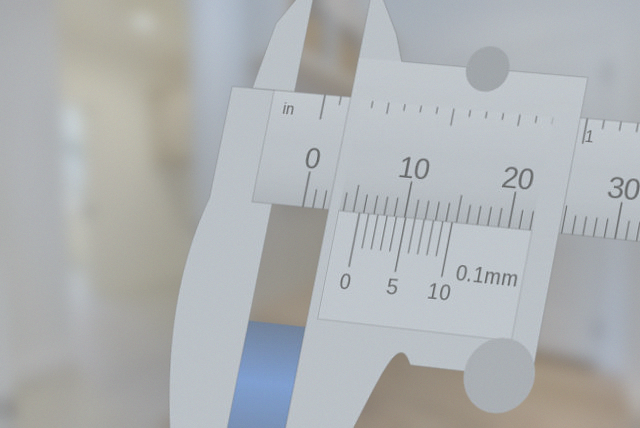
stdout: value=5.6 unit=mm
